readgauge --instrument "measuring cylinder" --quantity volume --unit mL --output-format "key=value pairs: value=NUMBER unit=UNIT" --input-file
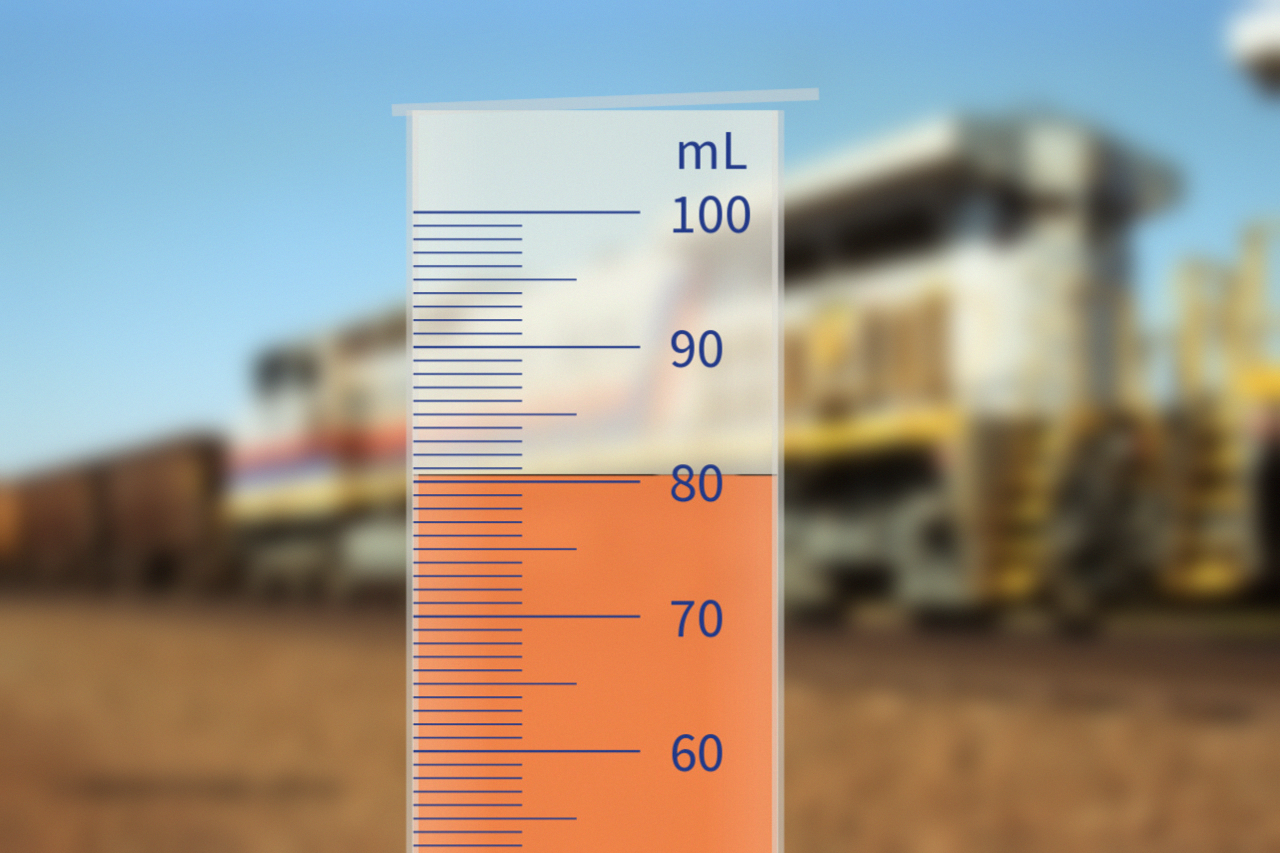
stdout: value=80.5 unit=mL
